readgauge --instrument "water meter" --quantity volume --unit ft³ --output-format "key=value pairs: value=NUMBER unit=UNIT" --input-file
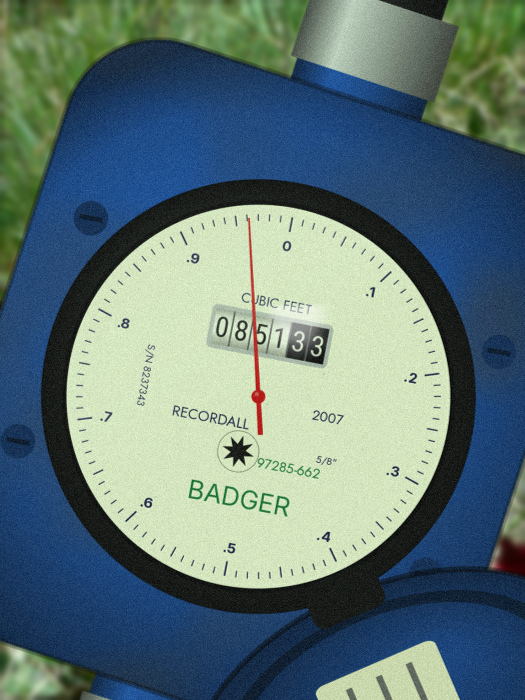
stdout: value=85132.96 unit=ft³
